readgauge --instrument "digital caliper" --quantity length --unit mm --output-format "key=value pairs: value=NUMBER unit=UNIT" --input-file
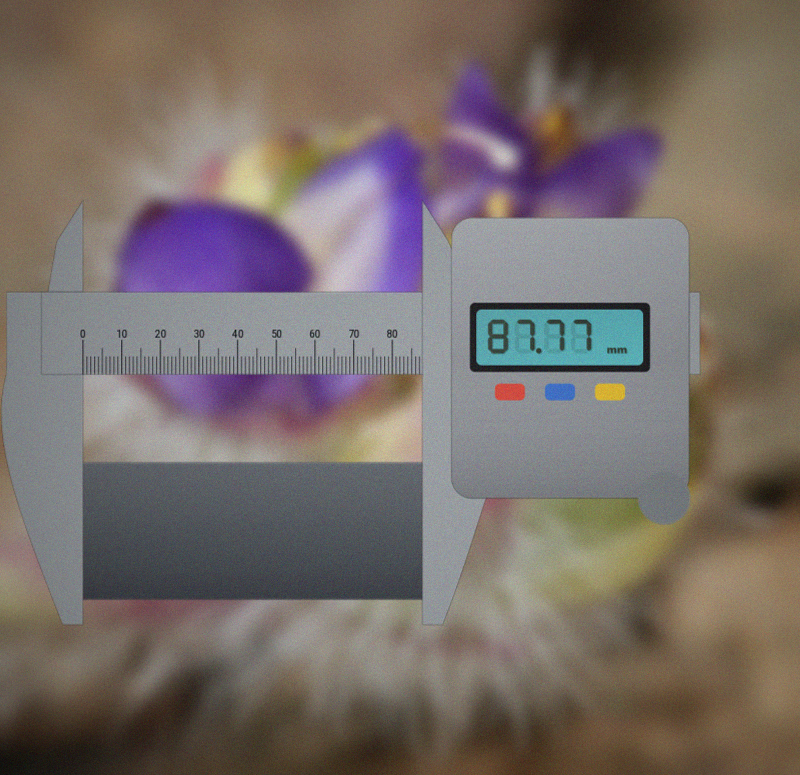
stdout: value=87.77 unit=mm
